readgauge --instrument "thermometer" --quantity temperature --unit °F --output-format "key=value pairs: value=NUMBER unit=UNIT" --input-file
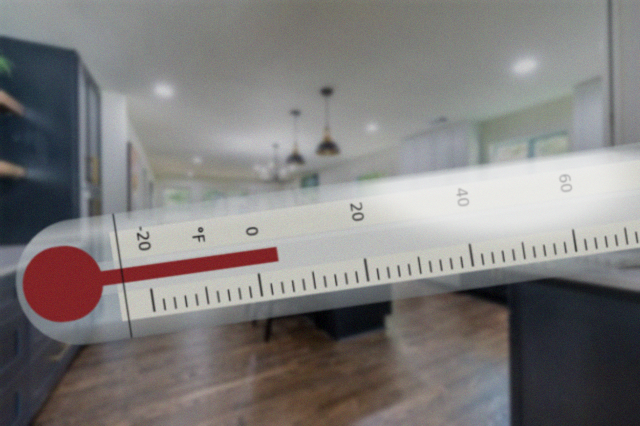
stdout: value=4 unit=°F
